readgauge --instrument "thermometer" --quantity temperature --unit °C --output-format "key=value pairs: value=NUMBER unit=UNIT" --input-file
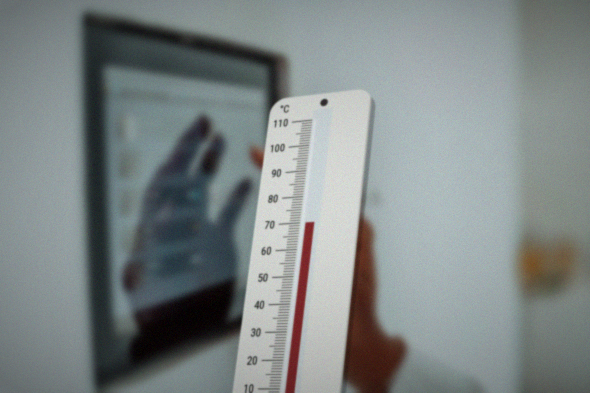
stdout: value=70 unit=°C
